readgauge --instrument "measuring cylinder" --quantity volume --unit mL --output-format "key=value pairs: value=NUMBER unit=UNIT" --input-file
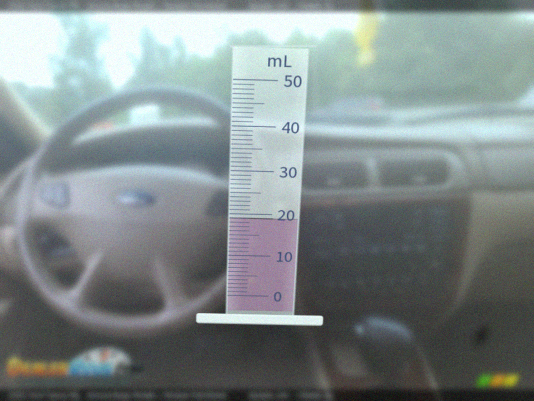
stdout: value=19 unit=mL
